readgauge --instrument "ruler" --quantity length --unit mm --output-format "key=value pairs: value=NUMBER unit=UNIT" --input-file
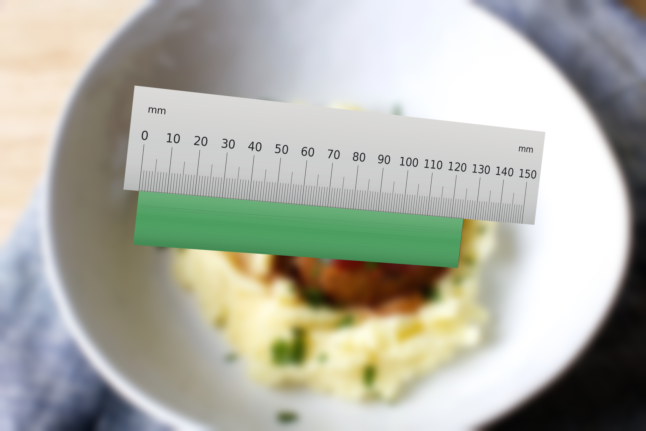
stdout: value=125 unit=mm
